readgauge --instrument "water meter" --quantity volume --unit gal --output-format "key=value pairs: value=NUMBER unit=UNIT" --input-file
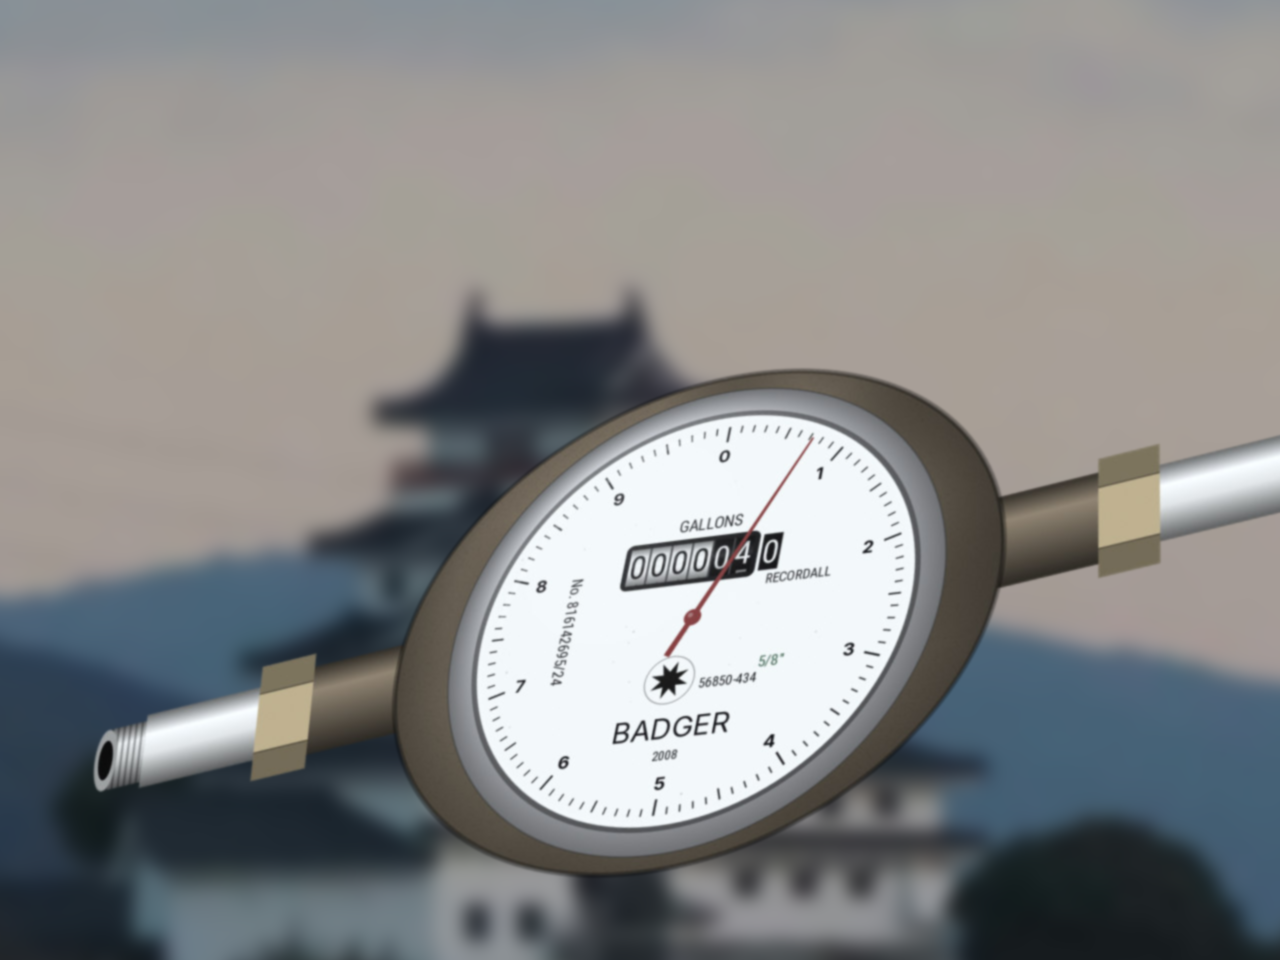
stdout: value=40.7 unit=gal
